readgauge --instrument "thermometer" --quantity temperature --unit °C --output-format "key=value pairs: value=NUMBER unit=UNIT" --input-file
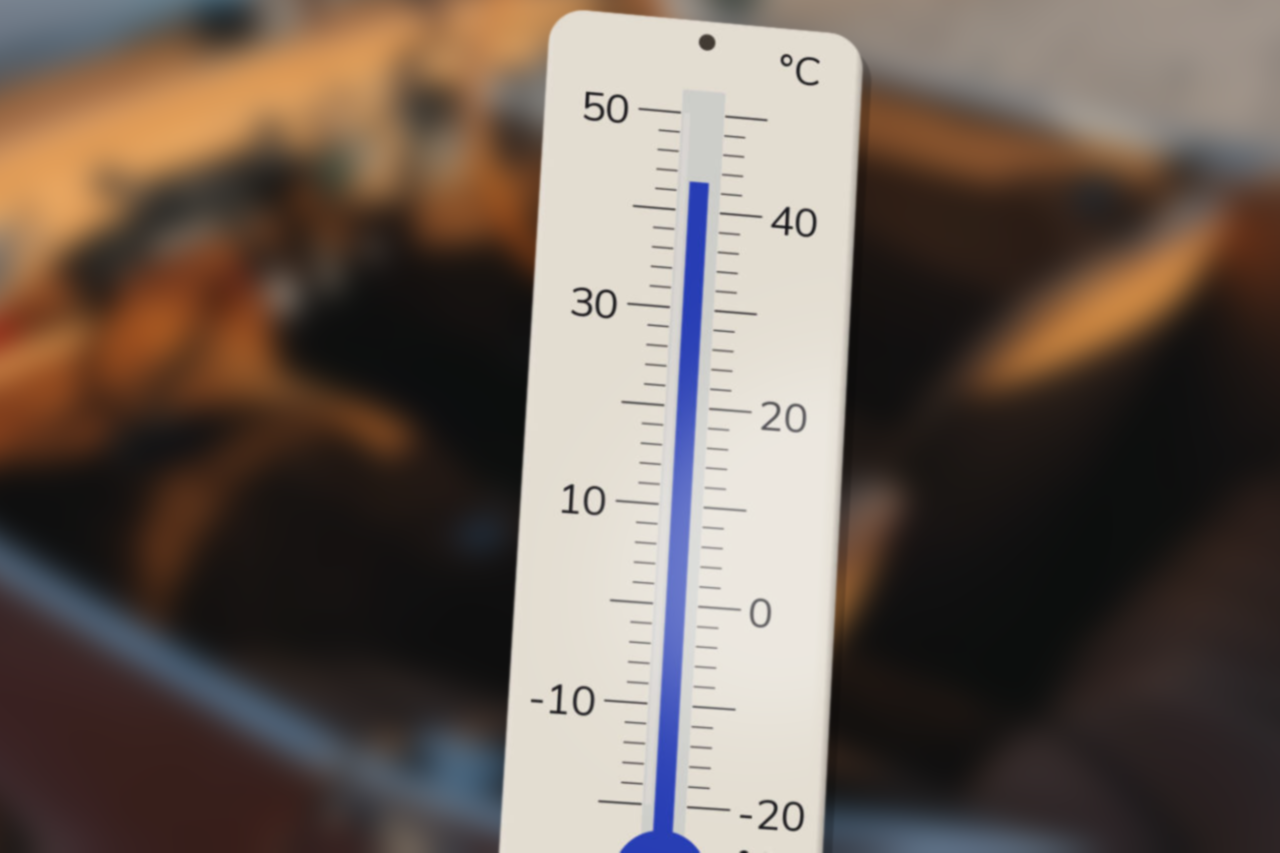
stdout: value=43 unit=°C
